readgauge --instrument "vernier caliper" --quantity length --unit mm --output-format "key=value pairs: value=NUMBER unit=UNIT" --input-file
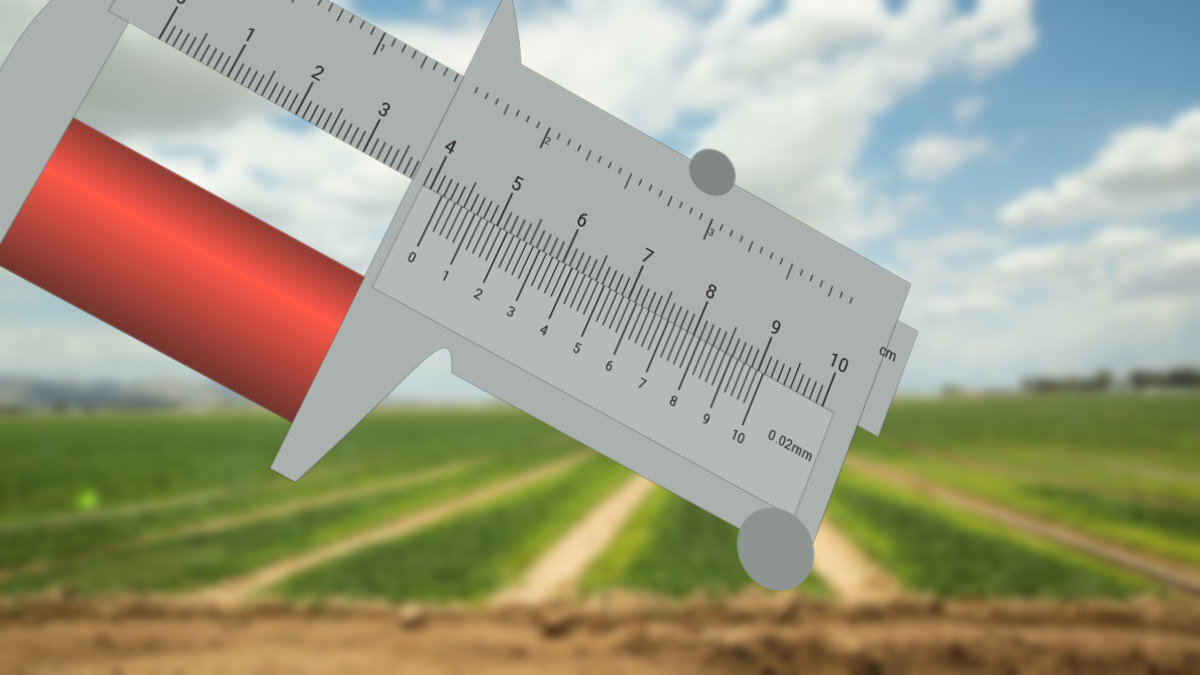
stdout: value=41.8 unit=mm
